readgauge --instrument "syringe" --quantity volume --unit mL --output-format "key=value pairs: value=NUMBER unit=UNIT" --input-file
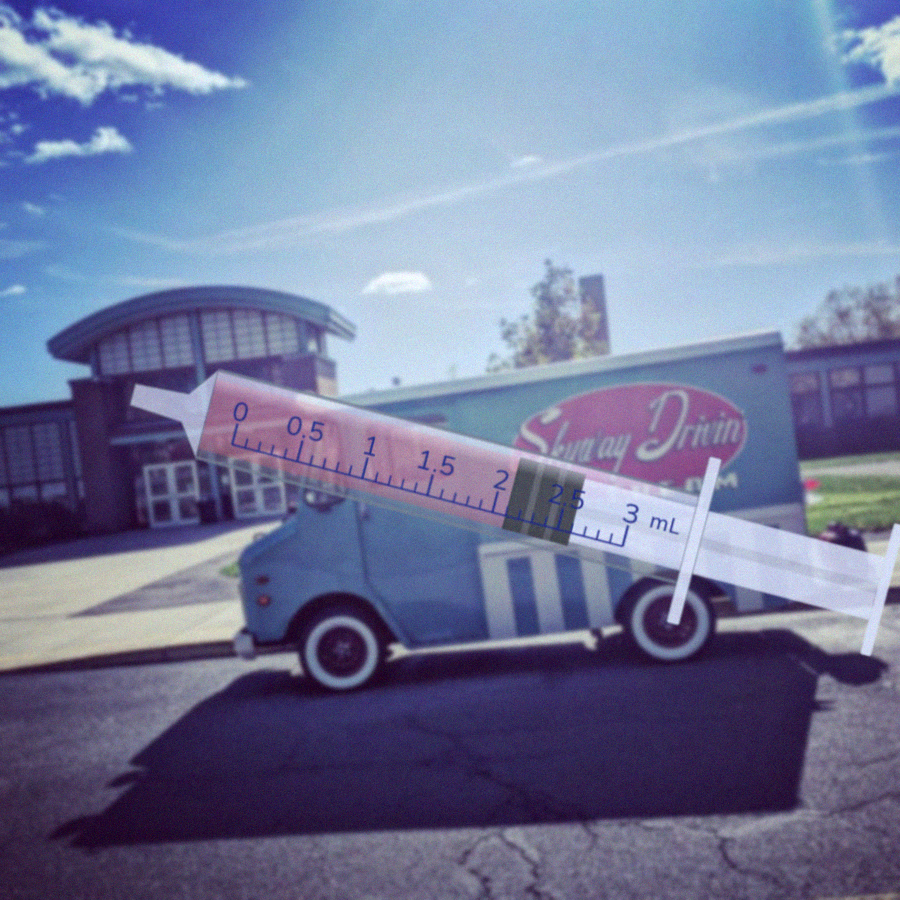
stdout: value=2.1 unit=mL
